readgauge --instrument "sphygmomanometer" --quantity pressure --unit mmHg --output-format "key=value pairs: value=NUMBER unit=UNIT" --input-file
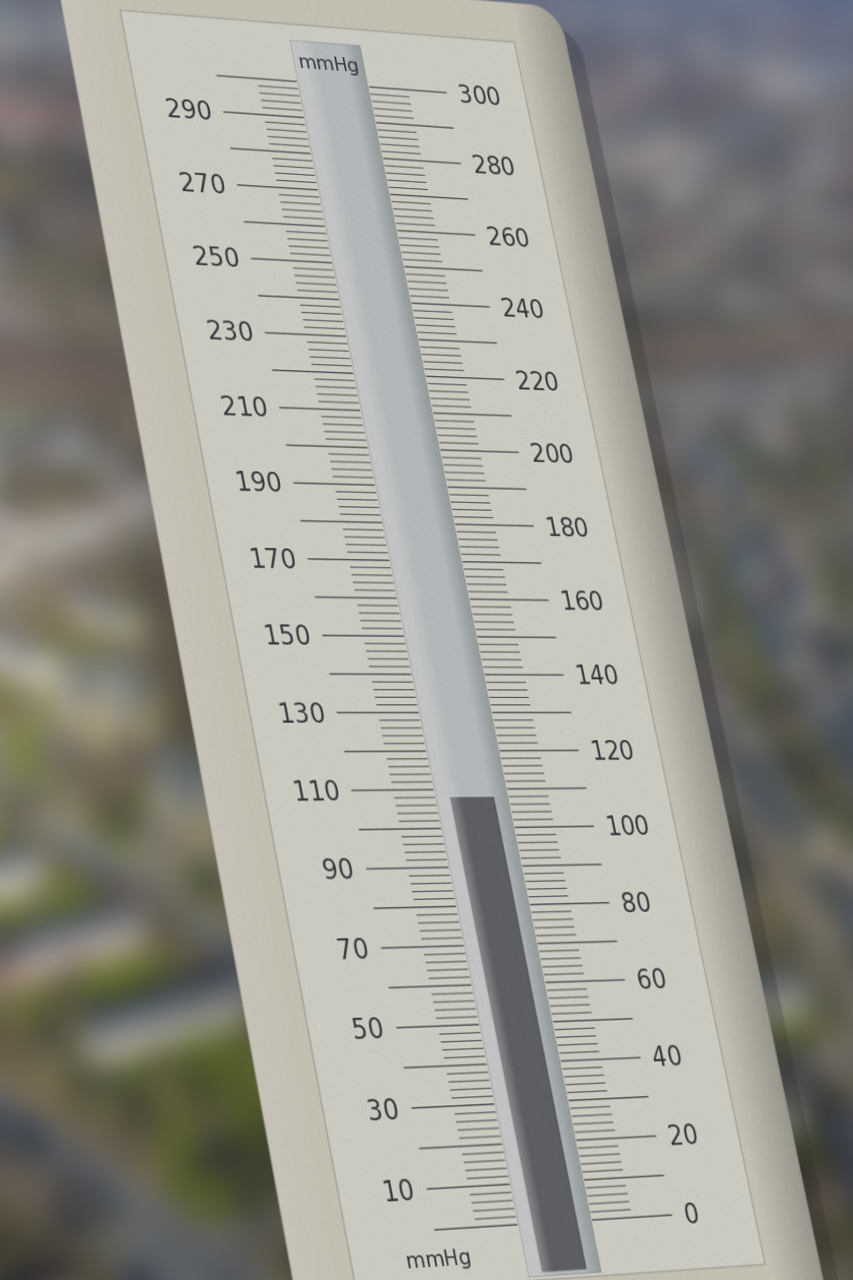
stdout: value=108 unit=mmHg
